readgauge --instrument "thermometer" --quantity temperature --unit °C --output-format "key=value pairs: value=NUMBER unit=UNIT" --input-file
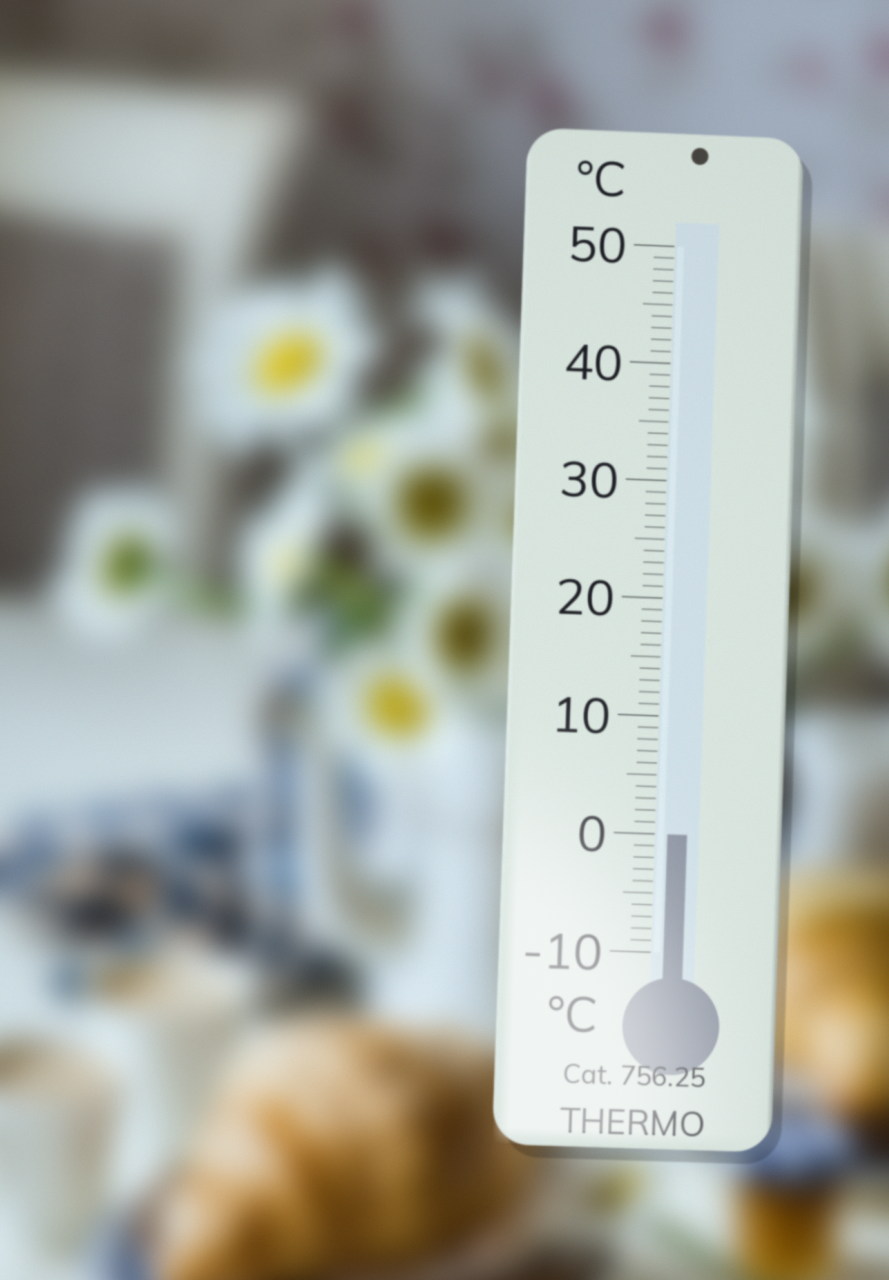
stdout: value=0 unit=°C
